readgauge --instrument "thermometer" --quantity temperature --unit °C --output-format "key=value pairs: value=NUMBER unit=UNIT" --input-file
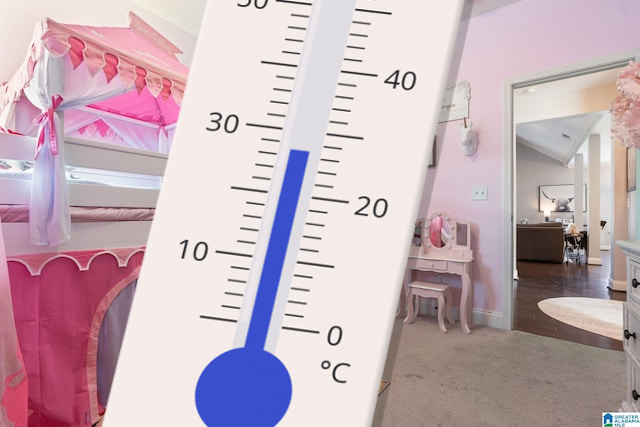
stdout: value=27 unit=°C
